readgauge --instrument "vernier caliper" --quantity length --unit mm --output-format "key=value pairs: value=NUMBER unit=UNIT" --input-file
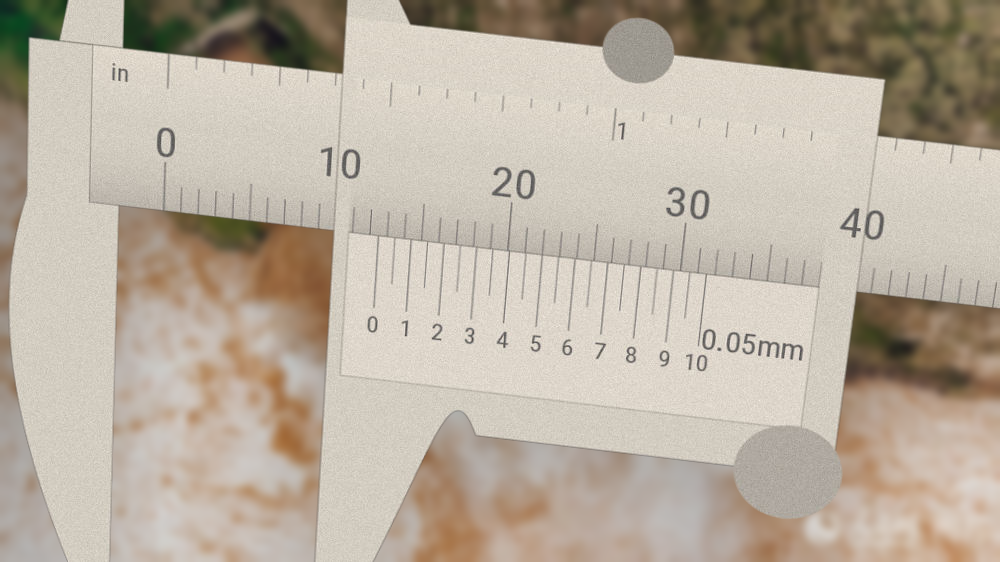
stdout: value=12.5 unit=mm
